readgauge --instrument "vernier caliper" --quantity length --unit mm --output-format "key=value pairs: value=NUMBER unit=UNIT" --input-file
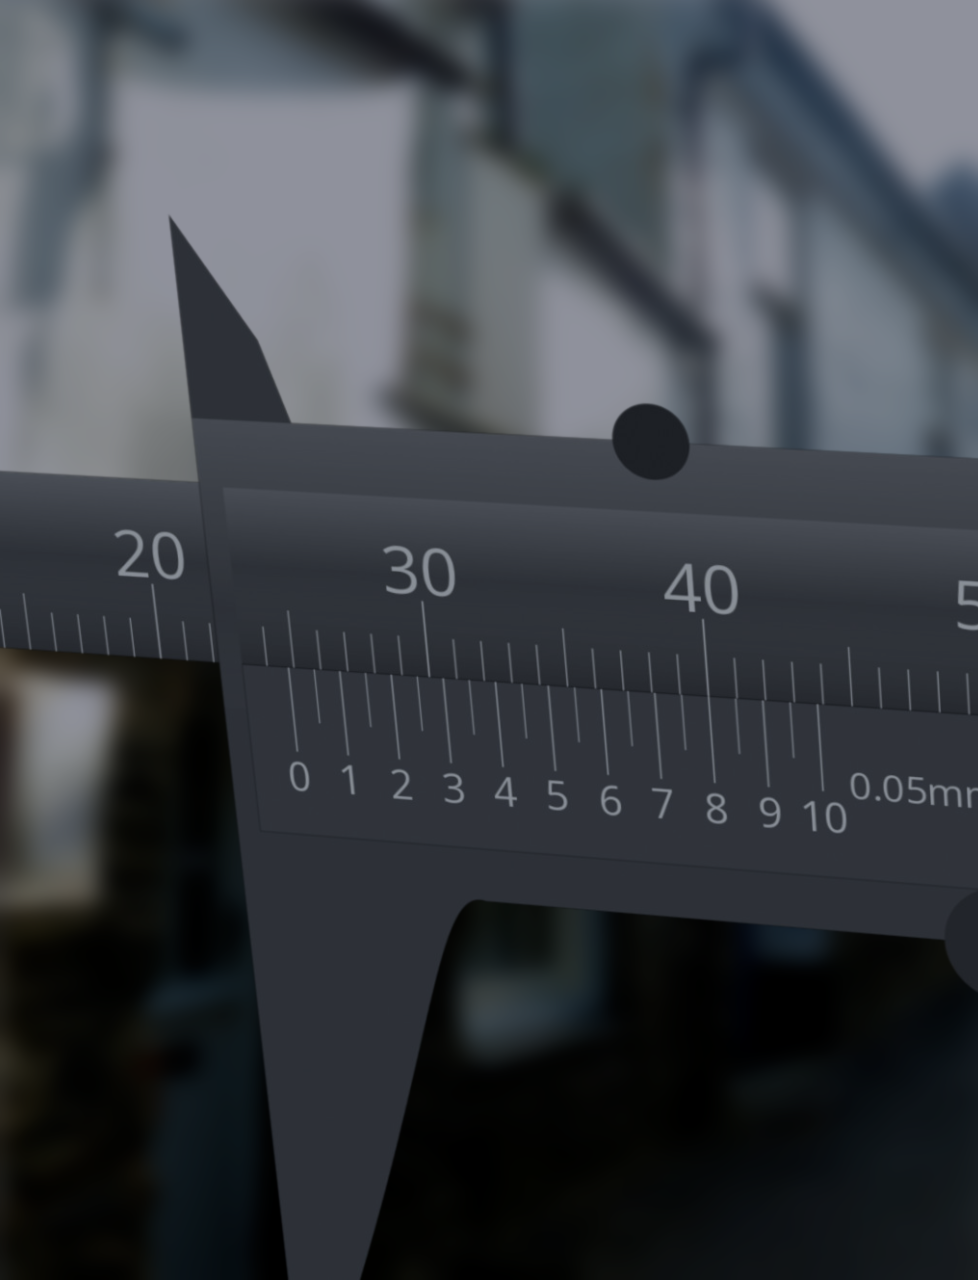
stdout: value=24.80 unit=mm
